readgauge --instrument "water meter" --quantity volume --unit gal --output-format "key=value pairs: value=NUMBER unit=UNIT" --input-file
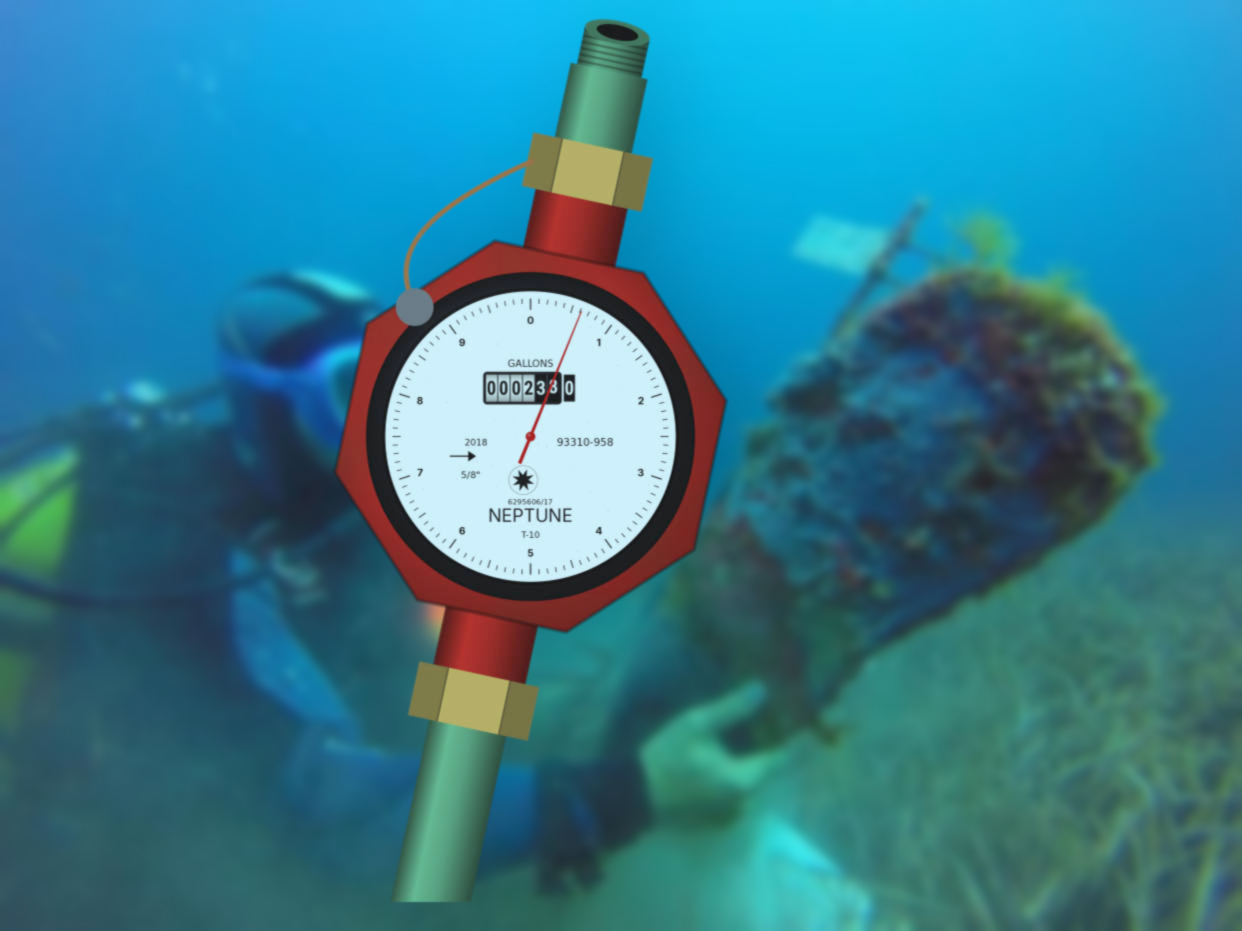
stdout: value=2380.6 unit=gal
